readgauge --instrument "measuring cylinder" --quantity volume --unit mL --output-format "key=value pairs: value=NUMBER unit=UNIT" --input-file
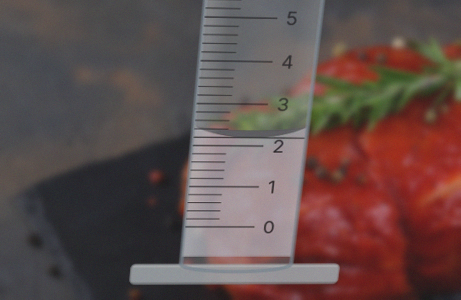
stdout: value=2.2 unit=mL
